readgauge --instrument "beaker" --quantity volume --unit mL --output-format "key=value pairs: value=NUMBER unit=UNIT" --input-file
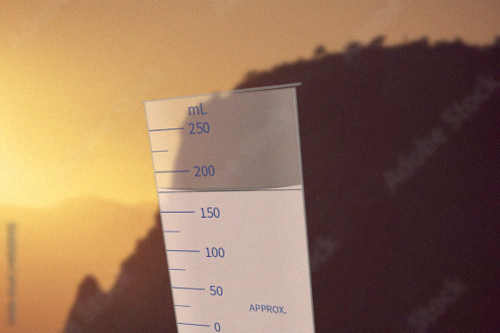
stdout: value=175 unit=mL
